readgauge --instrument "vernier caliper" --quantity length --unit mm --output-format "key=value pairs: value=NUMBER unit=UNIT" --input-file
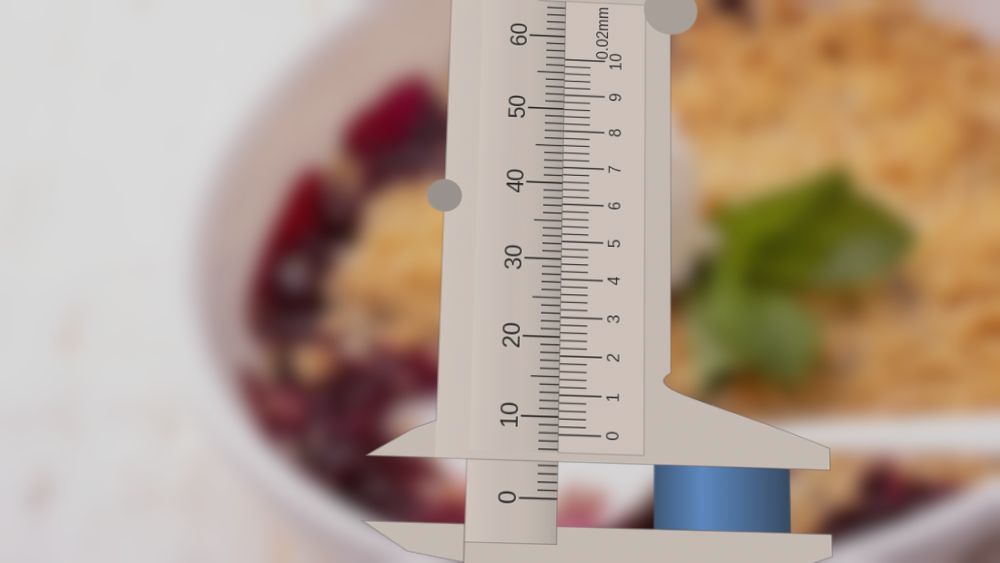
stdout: value=7.8 unit=mm
